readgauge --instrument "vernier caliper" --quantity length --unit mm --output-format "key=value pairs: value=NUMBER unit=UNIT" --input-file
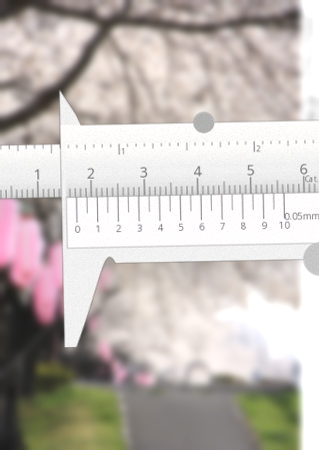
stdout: value=17.2 unit=mm
